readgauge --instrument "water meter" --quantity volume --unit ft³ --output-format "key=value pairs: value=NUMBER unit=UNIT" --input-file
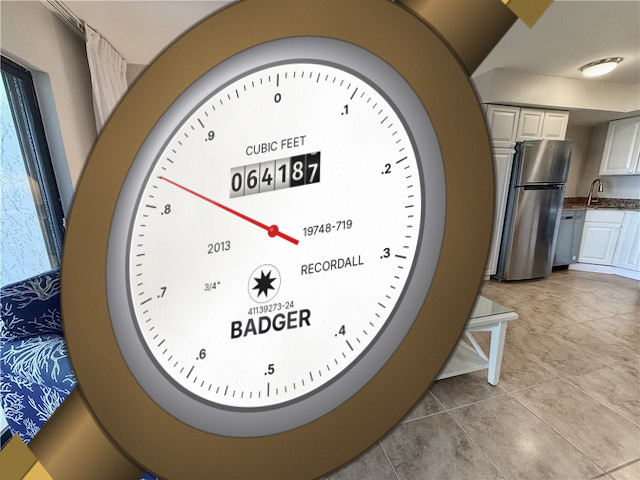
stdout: value=64186.83 unit=ft³
